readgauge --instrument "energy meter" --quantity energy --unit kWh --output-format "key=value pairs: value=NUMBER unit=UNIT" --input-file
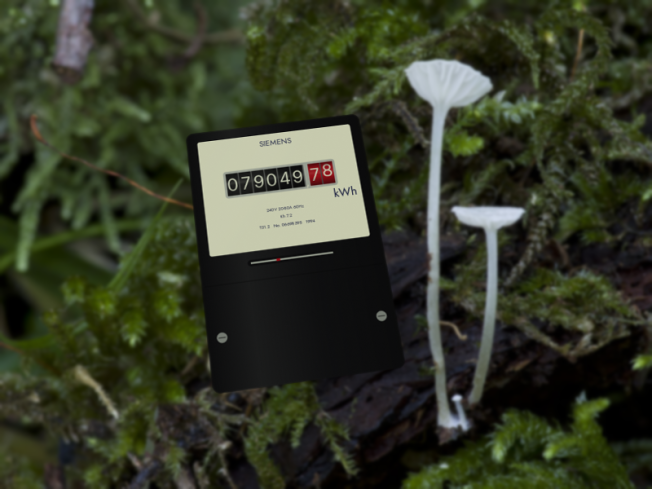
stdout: value=79049.78 unit=kWh
